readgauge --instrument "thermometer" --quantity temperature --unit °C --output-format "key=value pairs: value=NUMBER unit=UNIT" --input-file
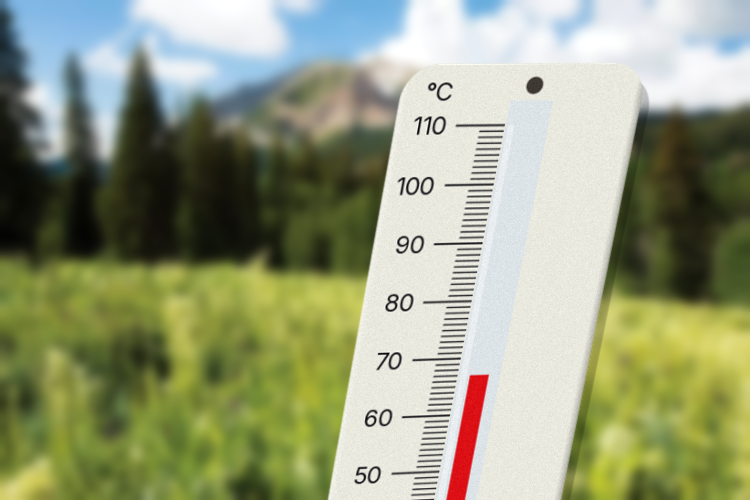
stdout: value=67 unit=°C
